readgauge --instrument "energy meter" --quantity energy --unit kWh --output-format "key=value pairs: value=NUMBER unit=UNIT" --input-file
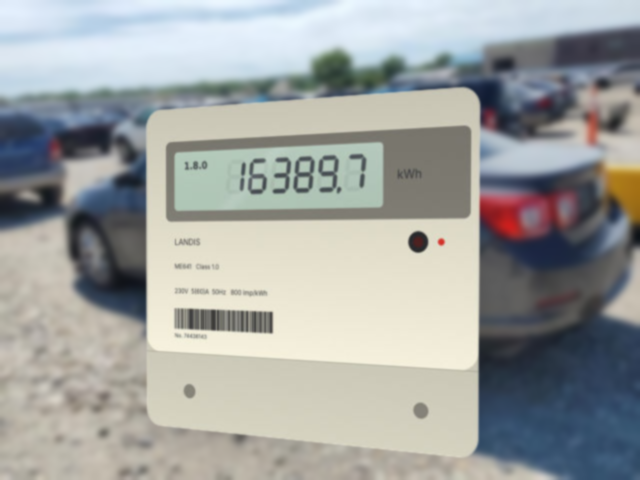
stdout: value=16389.7 unit=kWh
